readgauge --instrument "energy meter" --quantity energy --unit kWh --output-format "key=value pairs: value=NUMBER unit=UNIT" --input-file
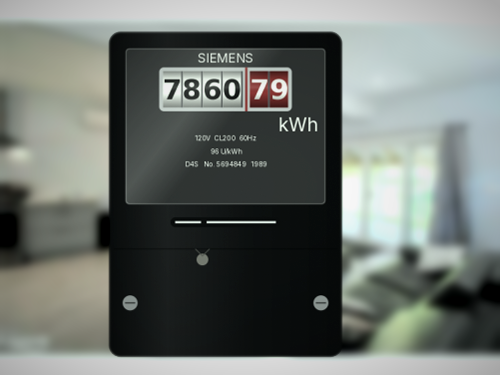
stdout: value=7860.79 unit=kWh
